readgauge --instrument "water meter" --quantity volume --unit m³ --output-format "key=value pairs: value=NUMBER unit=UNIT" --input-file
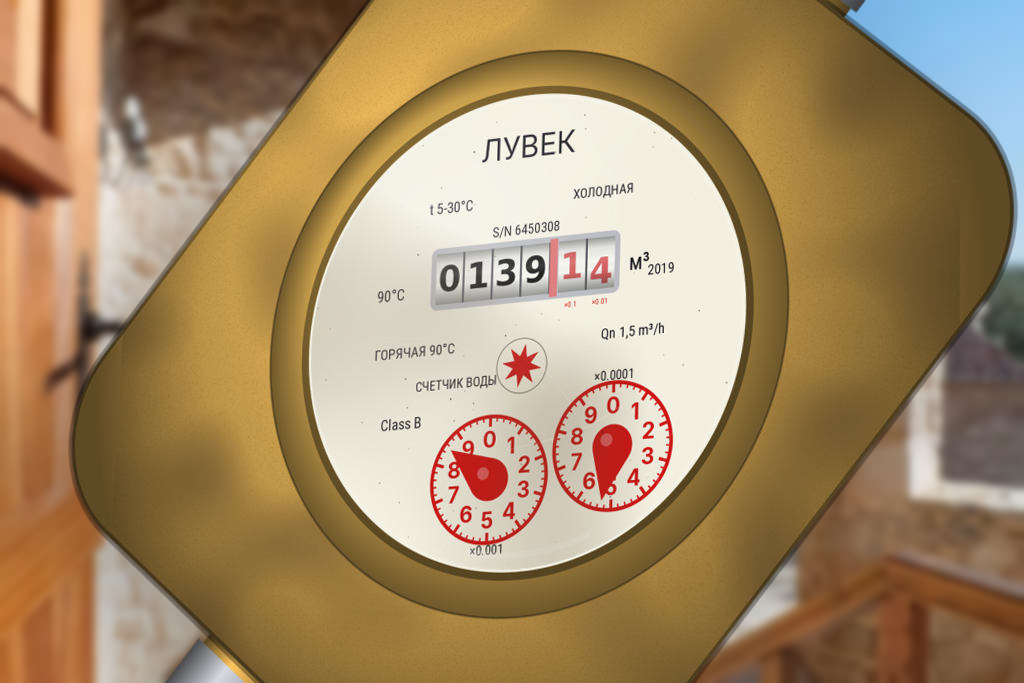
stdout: value=139.1385 unit=m³
